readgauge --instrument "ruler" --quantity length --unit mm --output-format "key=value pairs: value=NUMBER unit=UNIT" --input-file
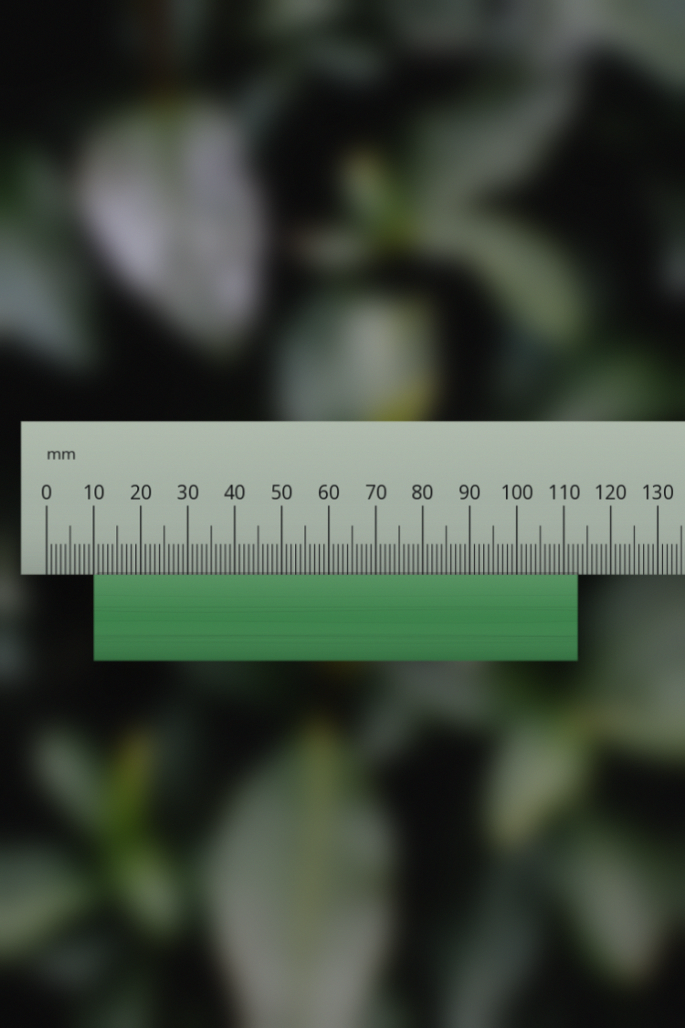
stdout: value=103 unit=mm
